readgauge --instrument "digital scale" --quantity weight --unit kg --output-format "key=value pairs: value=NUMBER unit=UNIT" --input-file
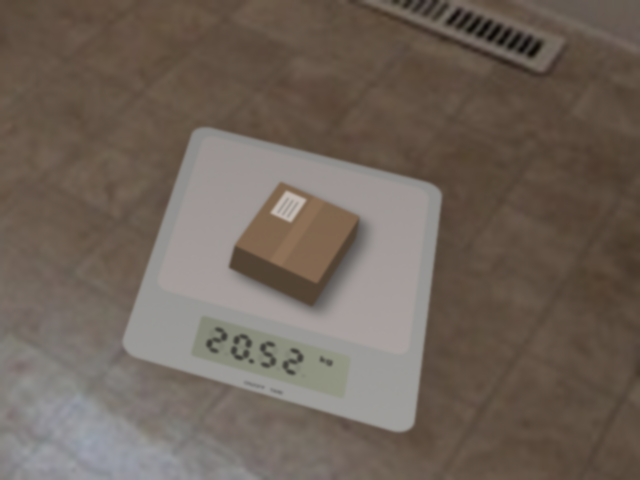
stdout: value=20.52 unit=kg
